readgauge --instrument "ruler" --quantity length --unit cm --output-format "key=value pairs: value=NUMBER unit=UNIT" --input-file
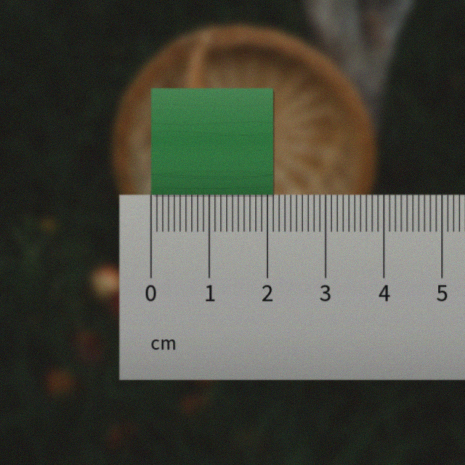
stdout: value=2.1 unit=cm
